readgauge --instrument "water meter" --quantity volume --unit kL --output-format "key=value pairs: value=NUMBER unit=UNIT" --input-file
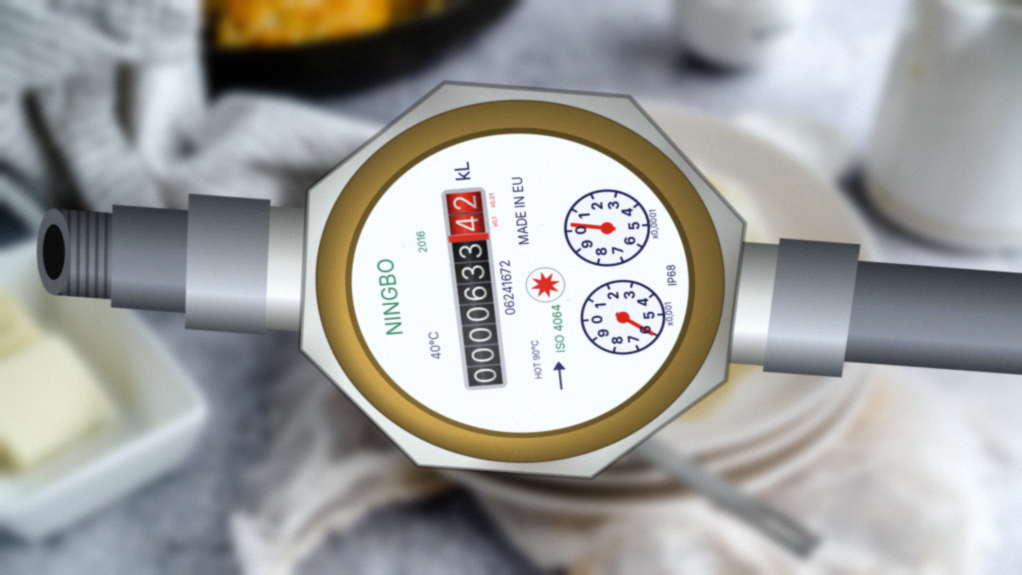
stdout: value=633.4260 unit=kL
